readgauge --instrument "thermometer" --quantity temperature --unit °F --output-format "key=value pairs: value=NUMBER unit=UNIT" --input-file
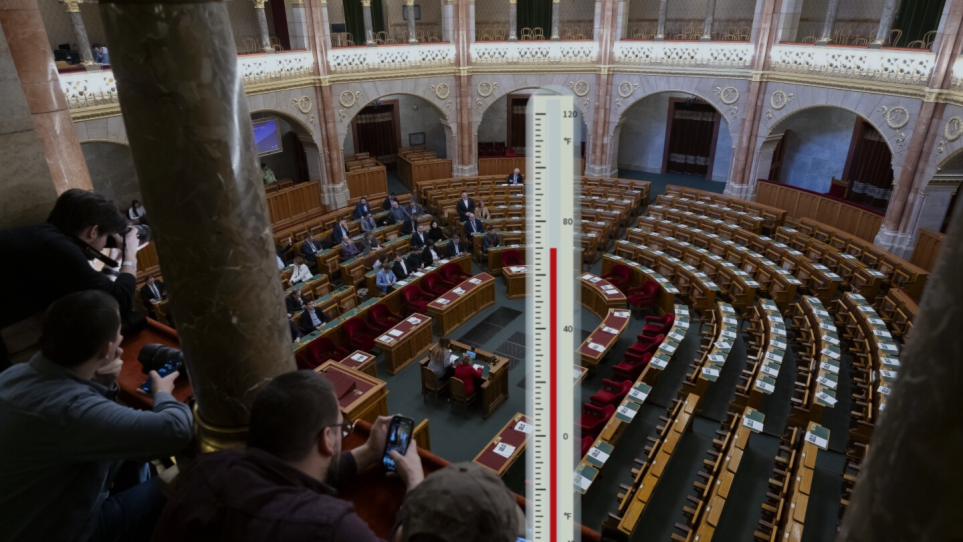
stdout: value=70 unit=°F
